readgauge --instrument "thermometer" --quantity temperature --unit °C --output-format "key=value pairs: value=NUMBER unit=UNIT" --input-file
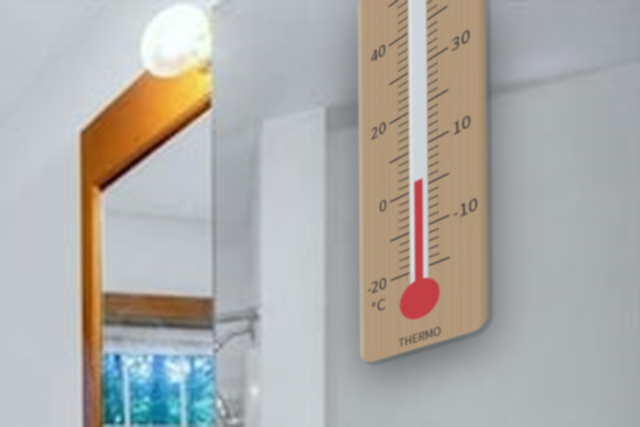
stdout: value=2 unit=°C
